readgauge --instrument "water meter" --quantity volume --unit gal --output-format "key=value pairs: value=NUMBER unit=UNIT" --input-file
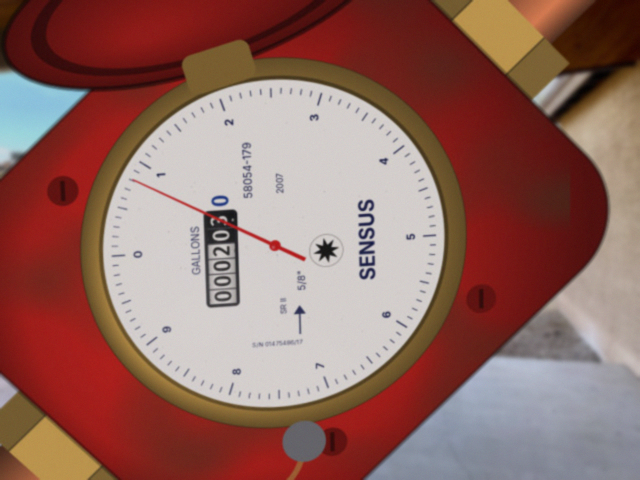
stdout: value=2030.8 unit=gal
